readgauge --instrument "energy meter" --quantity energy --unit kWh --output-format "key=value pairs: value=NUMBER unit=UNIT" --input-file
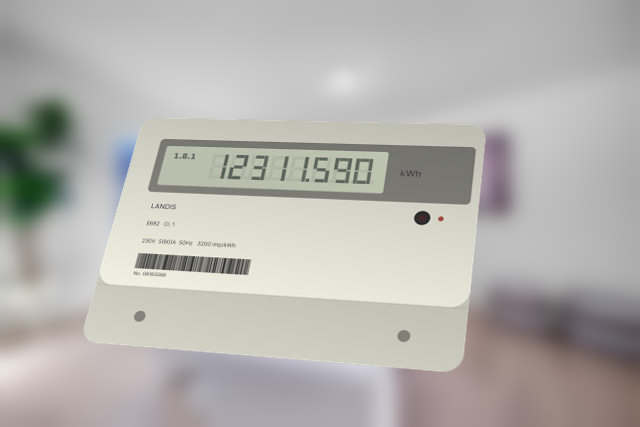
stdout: value=12311.590 unit=kWh
